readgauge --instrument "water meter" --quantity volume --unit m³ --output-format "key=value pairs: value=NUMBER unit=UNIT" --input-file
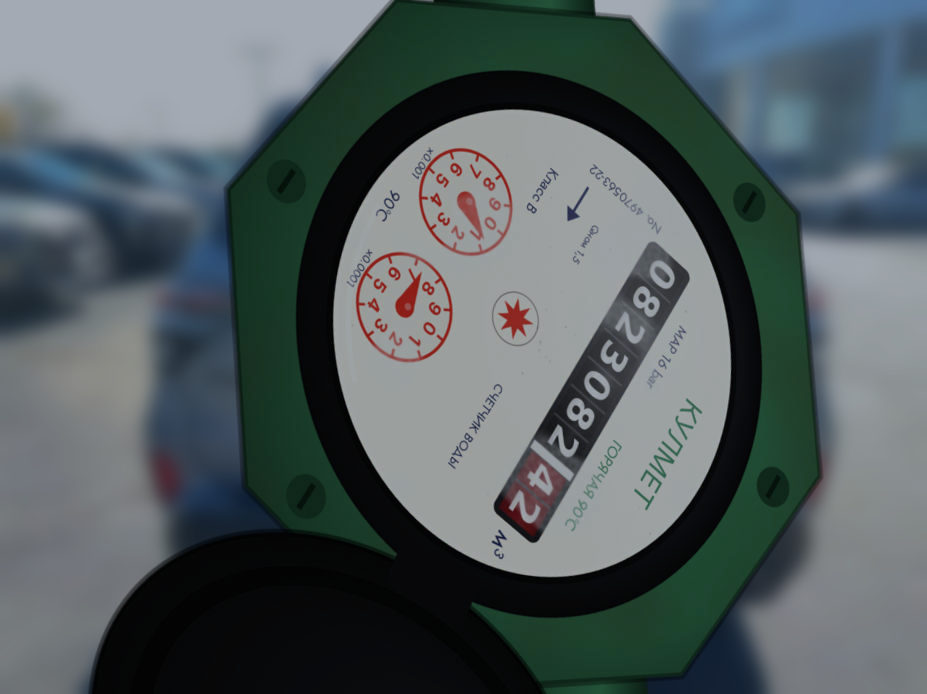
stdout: value=823082.4207 unit=m³
